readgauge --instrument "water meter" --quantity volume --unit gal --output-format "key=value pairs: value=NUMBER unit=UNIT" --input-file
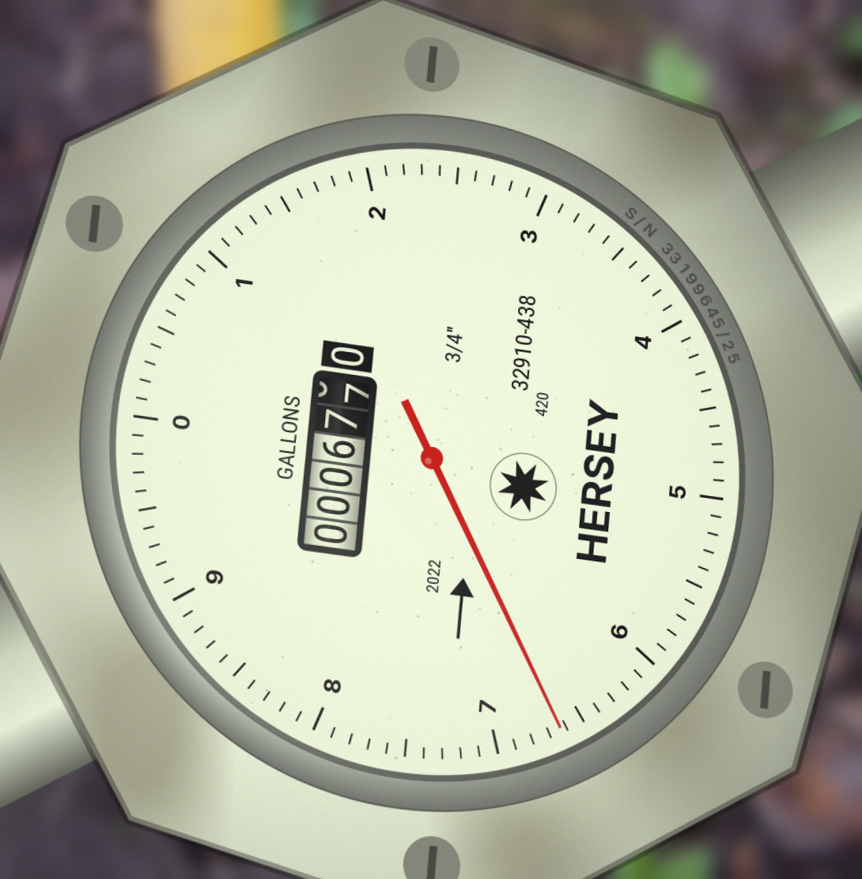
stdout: value=6766.6 unit=gal
